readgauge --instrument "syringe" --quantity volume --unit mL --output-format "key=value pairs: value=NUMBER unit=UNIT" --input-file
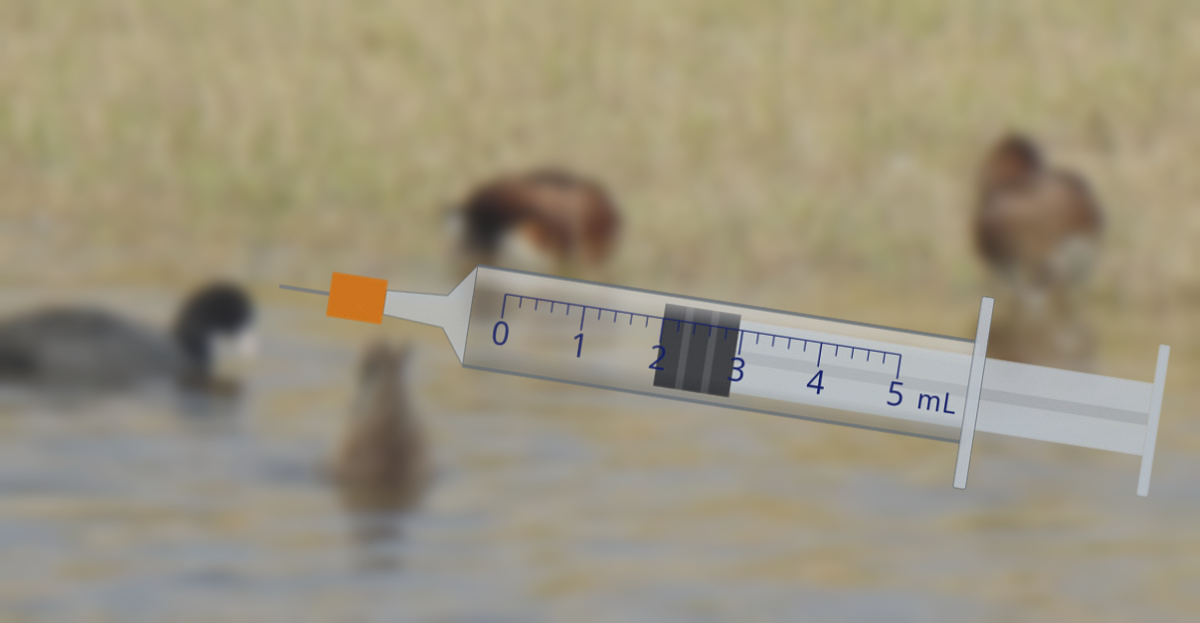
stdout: value=2 unit=mL
